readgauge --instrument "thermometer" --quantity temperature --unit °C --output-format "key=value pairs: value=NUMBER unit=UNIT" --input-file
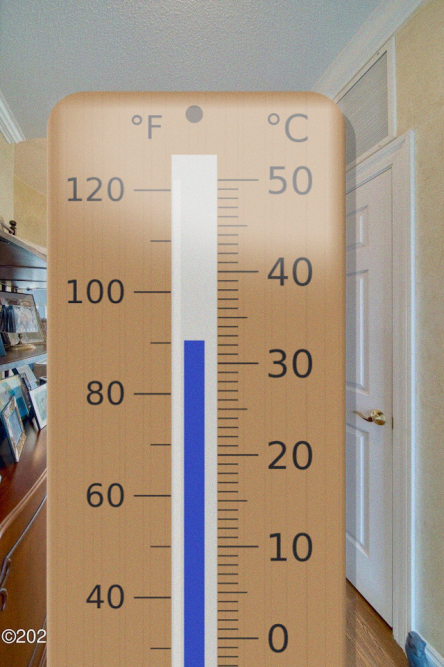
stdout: value=32.5 unit=°C
